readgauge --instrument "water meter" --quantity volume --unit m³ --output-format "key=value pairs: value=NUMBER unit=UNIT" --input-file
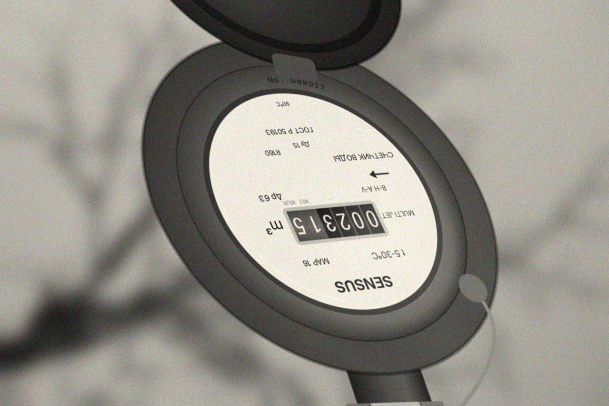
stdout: value=23.15 unit=m³
